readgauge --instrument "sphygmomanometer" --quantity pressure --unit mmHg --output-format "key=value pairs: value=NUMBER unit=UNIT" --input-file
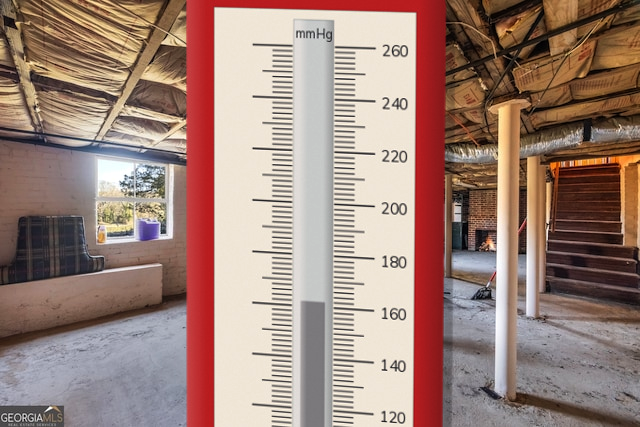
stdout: value=162 unit=mmHg
